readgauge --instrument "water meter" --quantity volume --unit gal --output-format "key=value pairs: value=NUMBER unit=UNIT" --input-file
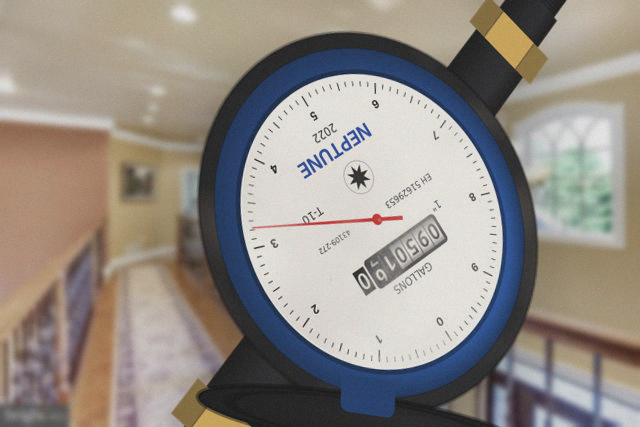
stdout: value=950163.2 unit=gal
